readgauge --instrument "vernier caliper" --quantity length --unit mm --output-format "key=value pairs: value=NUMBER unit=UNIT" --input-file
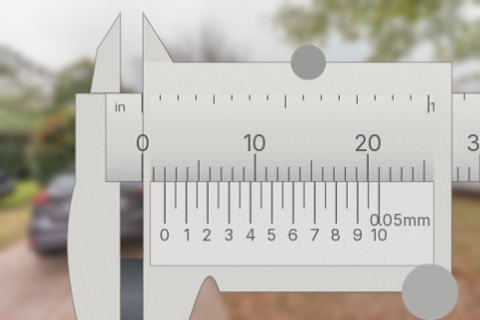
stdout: value=2.0 unit=mm
